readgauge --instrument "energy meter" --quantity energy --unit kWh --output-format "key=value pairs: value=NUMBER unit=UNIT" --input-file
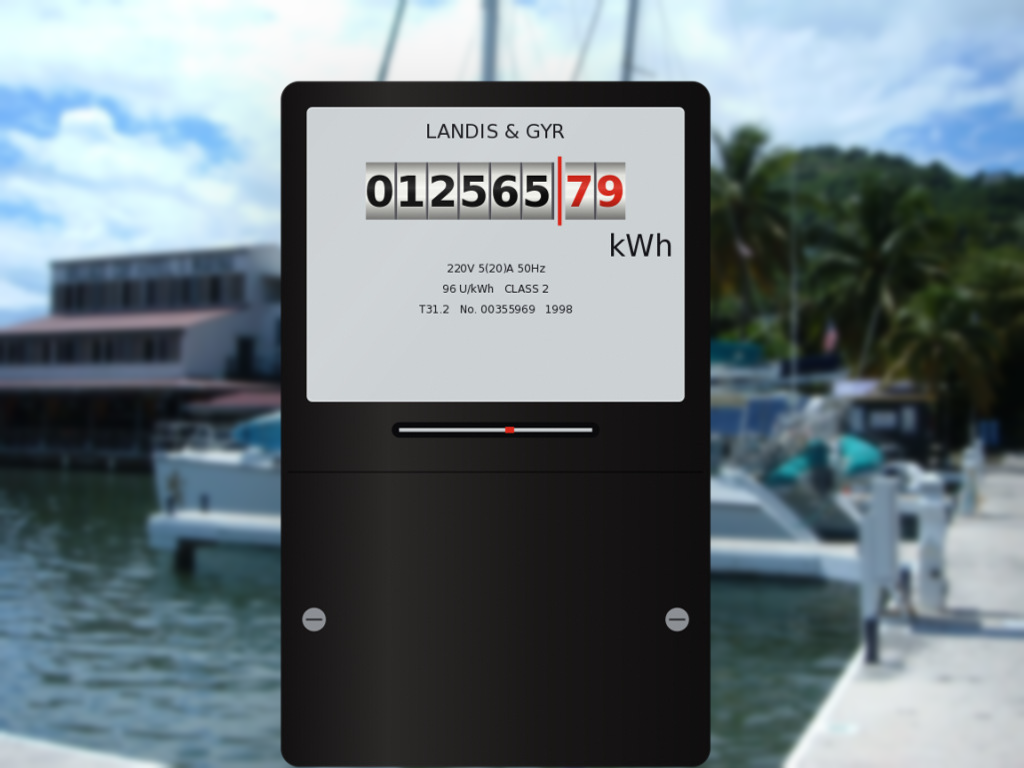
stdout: value=12565.79 unit=kWh
